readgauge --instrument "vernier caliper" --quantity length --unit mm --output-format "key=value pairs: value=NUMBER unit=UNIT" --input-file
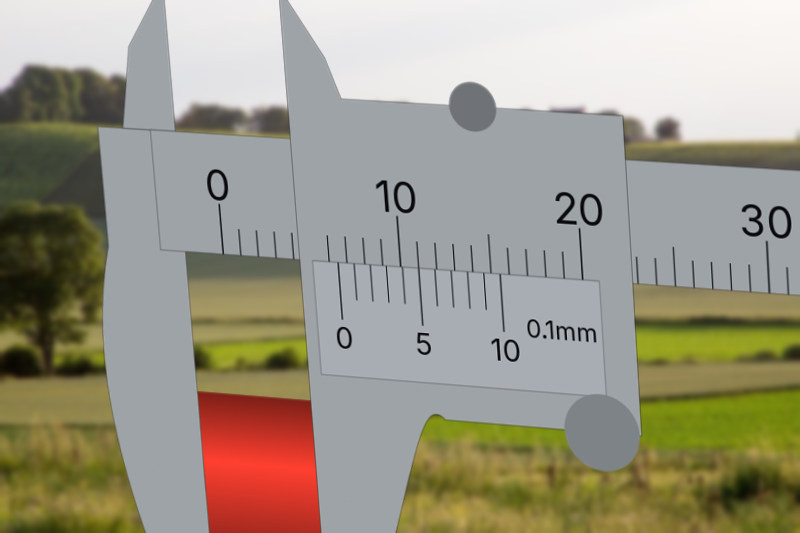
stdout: value=6.5 unit=mm
